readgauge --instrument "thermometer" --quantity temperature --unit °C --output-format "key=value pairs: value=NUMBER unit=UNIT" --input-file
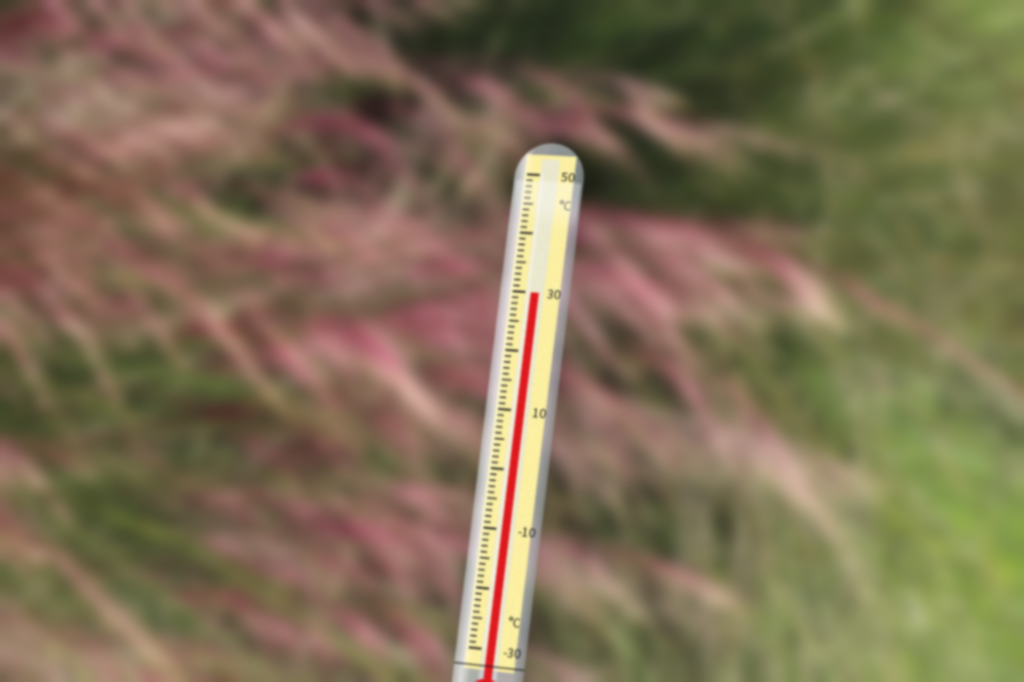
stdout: value=30 unit=°C
